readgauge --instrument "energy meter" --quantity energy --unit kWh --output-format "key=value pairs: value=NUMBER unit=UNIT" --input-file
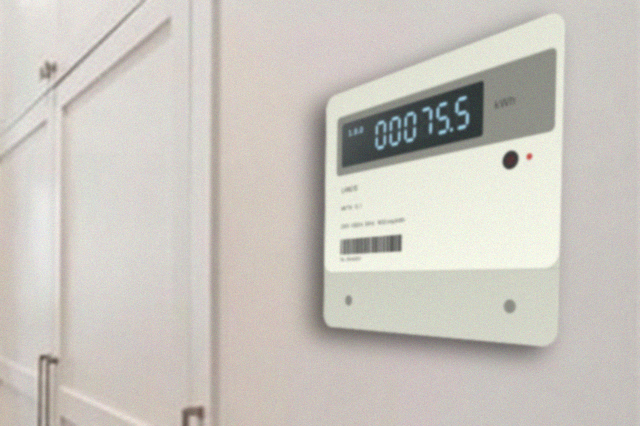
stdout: value=75.5 unit=kWh
